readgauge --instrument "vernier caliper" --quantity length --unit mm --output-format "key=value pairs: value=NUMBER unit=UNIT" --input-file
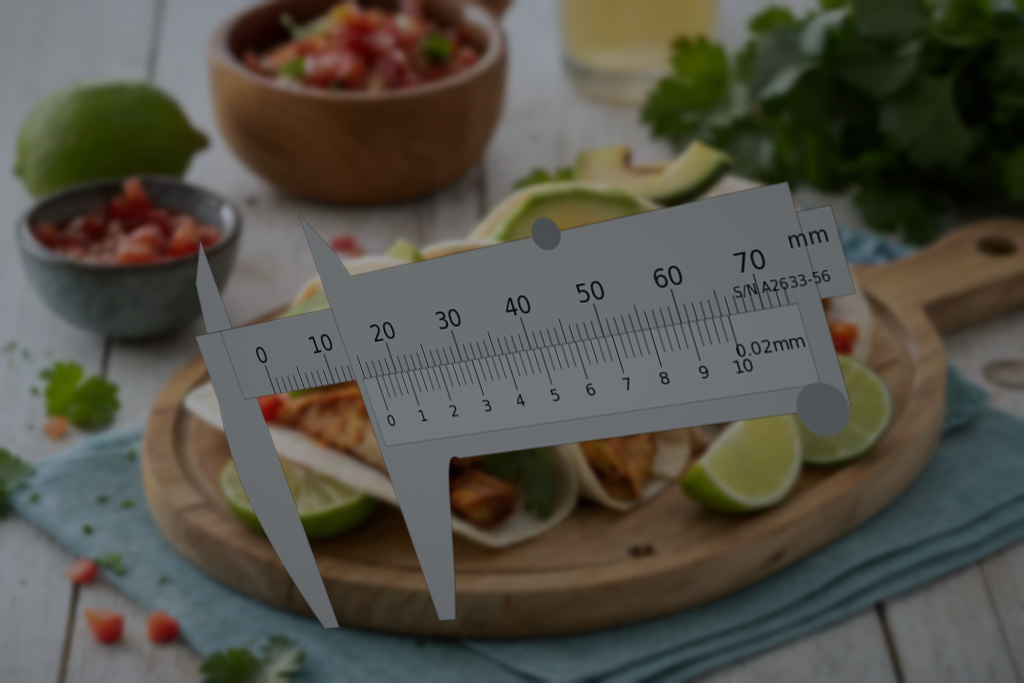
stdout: value=16.8 unit=mm
